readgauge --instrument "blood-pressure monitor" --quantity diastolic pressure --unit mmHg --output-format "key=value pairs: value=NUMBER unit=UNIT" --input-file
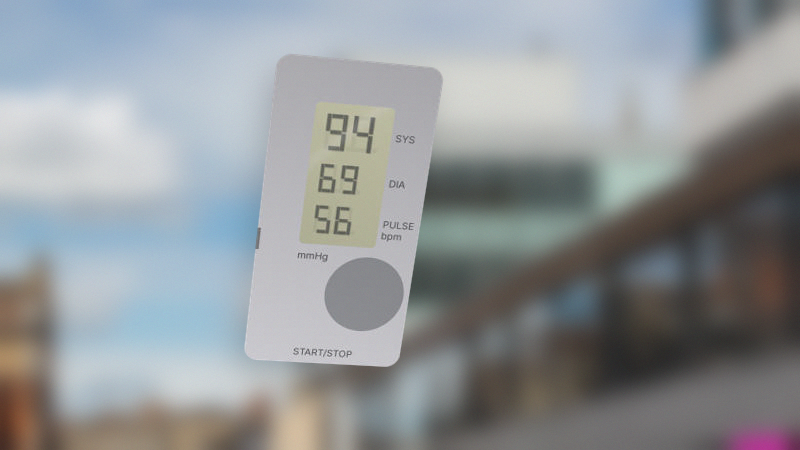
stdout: value=69 unit=mmHg
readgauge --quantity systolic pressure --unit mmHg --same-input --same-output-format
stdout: value=94 unit=mmHg
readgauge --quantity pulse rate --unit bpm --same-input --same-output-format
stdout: value=56 unit=bpm
